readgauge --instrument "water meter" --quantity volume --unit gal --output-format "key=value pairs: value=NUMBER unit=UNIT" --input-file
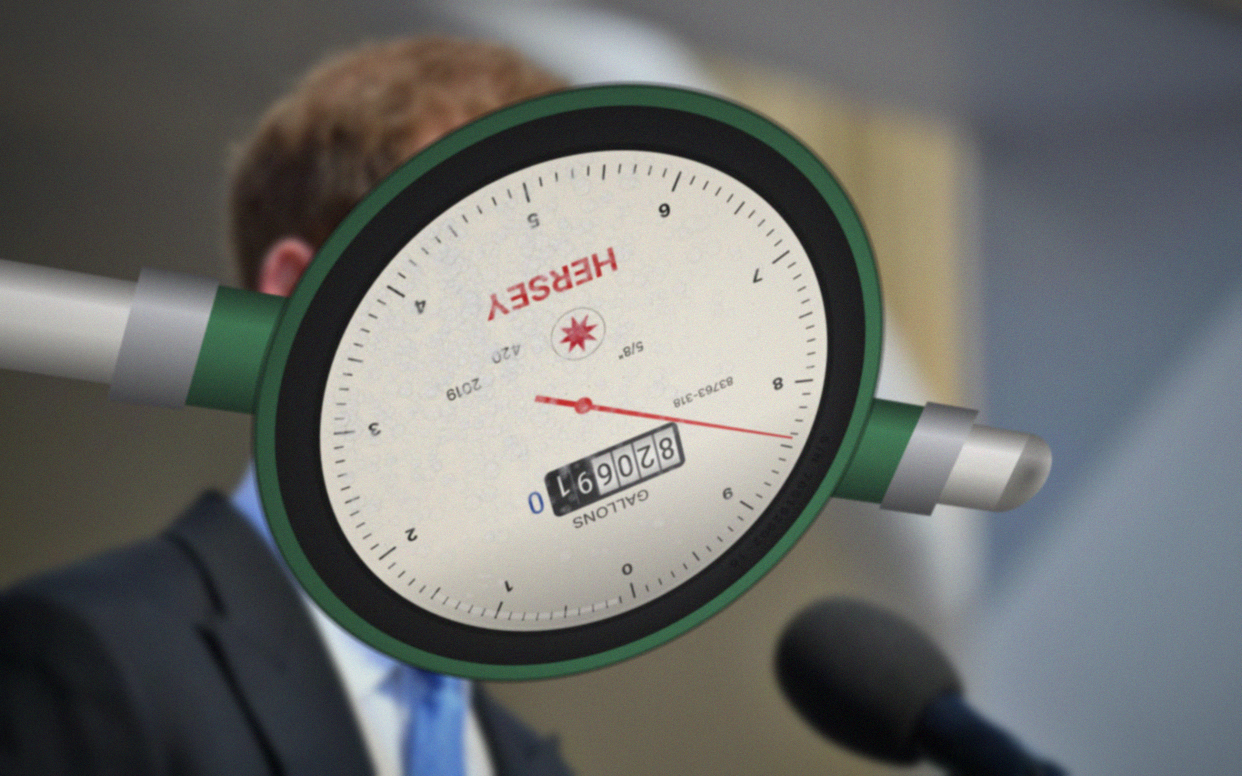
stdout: value=8206908.4 unit=gal
